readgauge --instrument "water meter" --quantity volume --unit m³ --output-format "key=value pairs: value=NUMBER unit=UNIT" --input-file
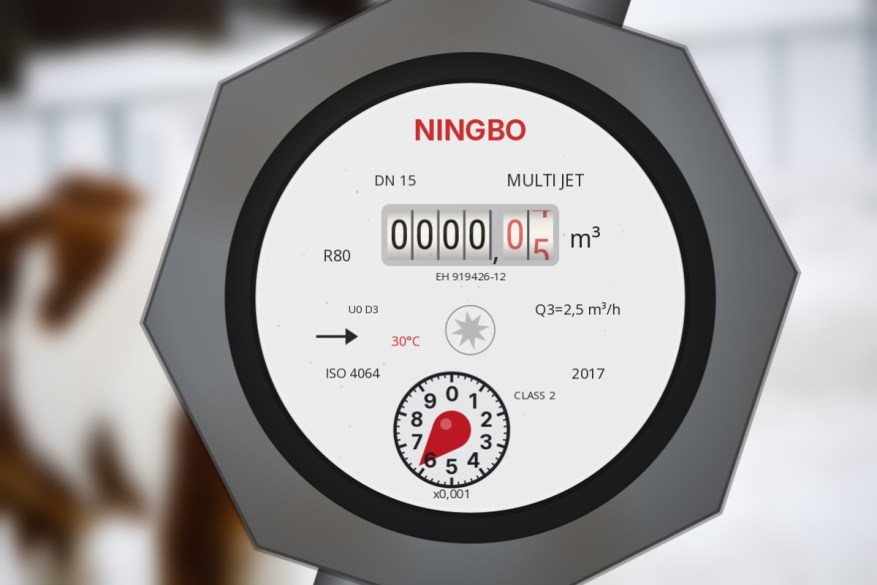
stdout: value=0.046 unit=m³
